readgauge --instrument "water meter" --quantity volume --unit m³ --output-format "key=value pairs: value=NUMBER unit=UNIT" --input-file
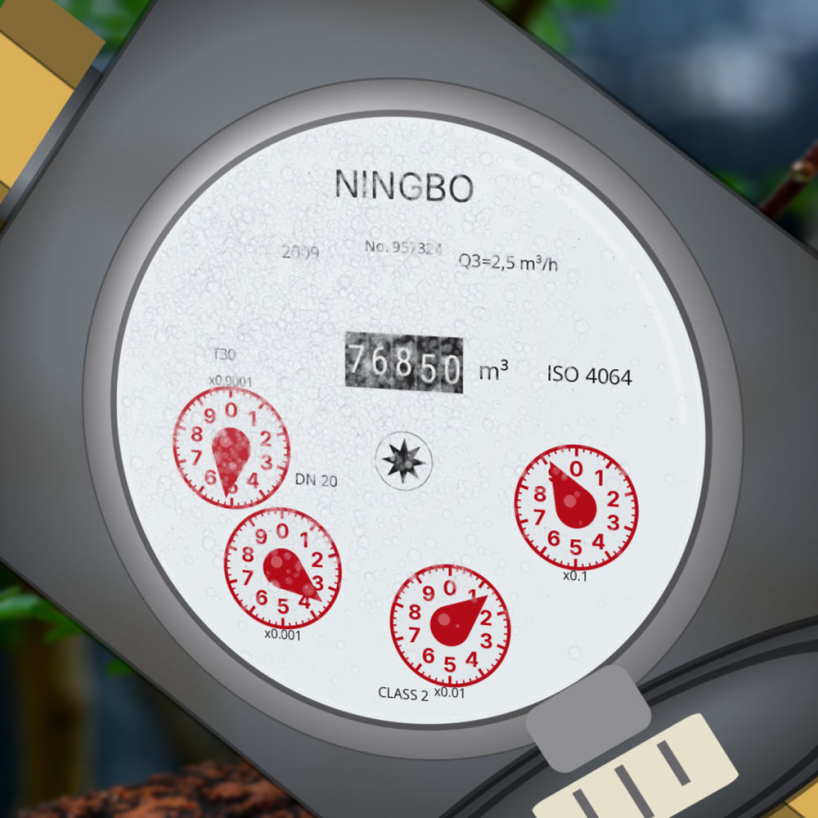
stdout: value=76849.9135 unit=m³
